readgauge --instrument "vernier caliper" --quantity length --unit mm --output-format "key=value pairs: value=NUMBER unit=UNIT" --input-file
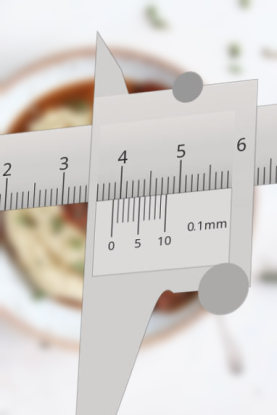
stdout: value=38.8 unit=mm
